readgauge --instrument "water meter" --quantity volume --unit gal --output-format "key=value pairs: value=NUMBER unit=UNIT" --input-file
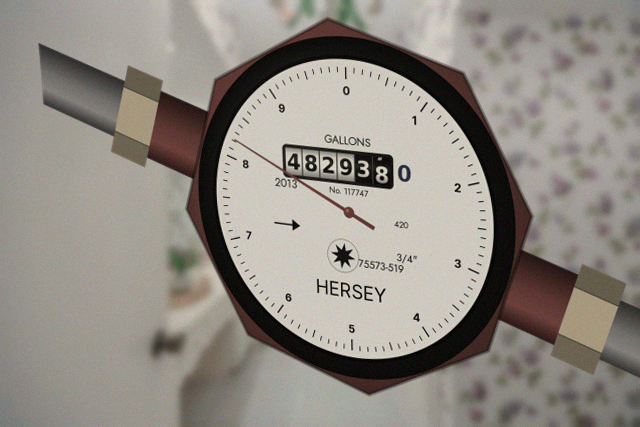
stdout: value=4829378.2 unit=gal
